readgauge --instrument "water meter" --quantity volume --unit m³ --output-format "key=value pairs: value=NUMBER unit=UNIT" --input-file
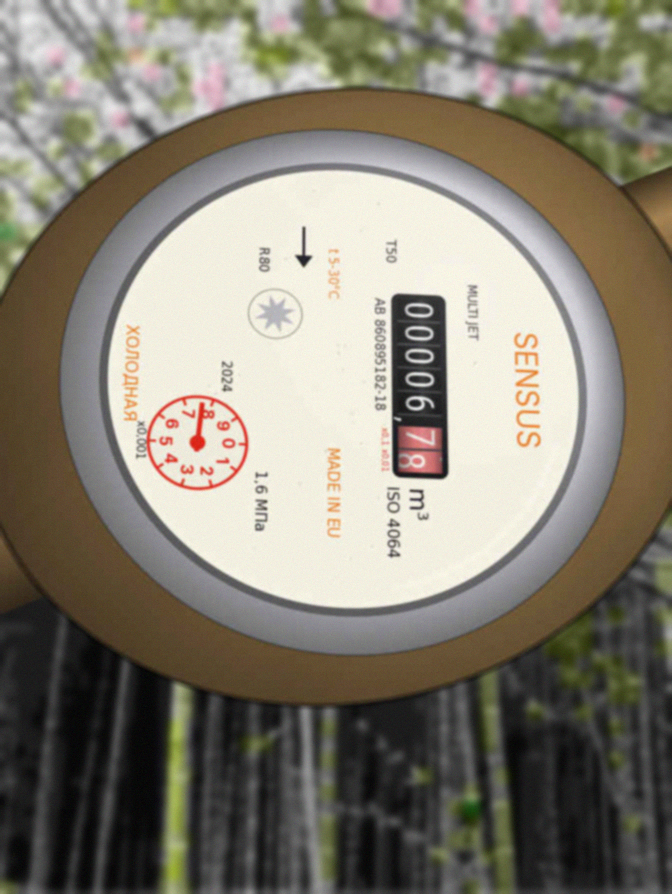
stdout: value=6.777 unit=m³
